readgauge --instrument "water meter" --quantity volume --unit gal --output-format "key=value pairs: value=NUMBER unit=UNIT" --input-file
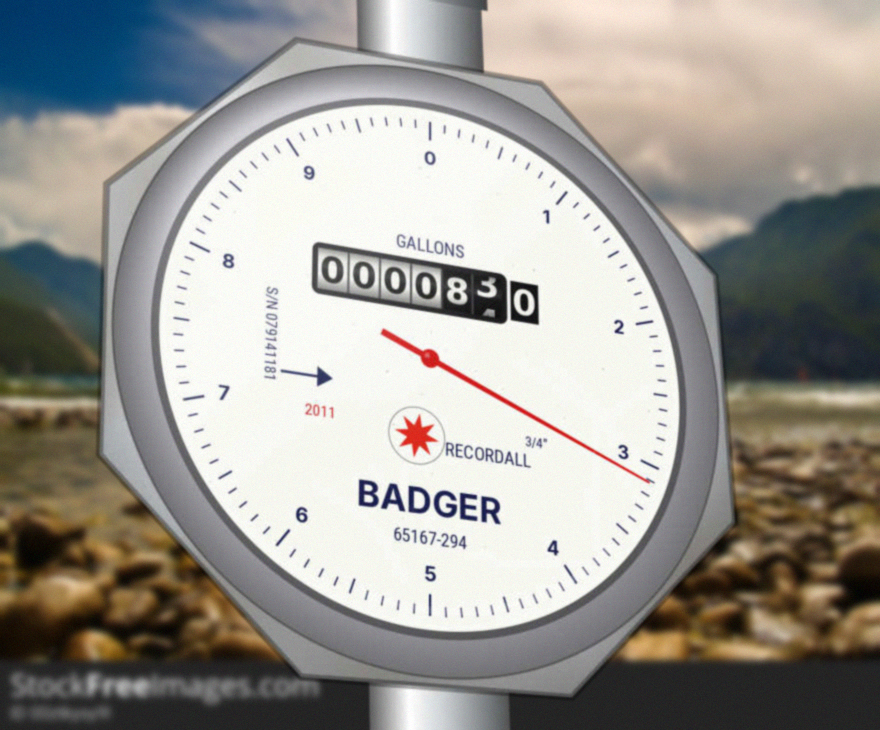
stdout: value=833.1 unit=gal
